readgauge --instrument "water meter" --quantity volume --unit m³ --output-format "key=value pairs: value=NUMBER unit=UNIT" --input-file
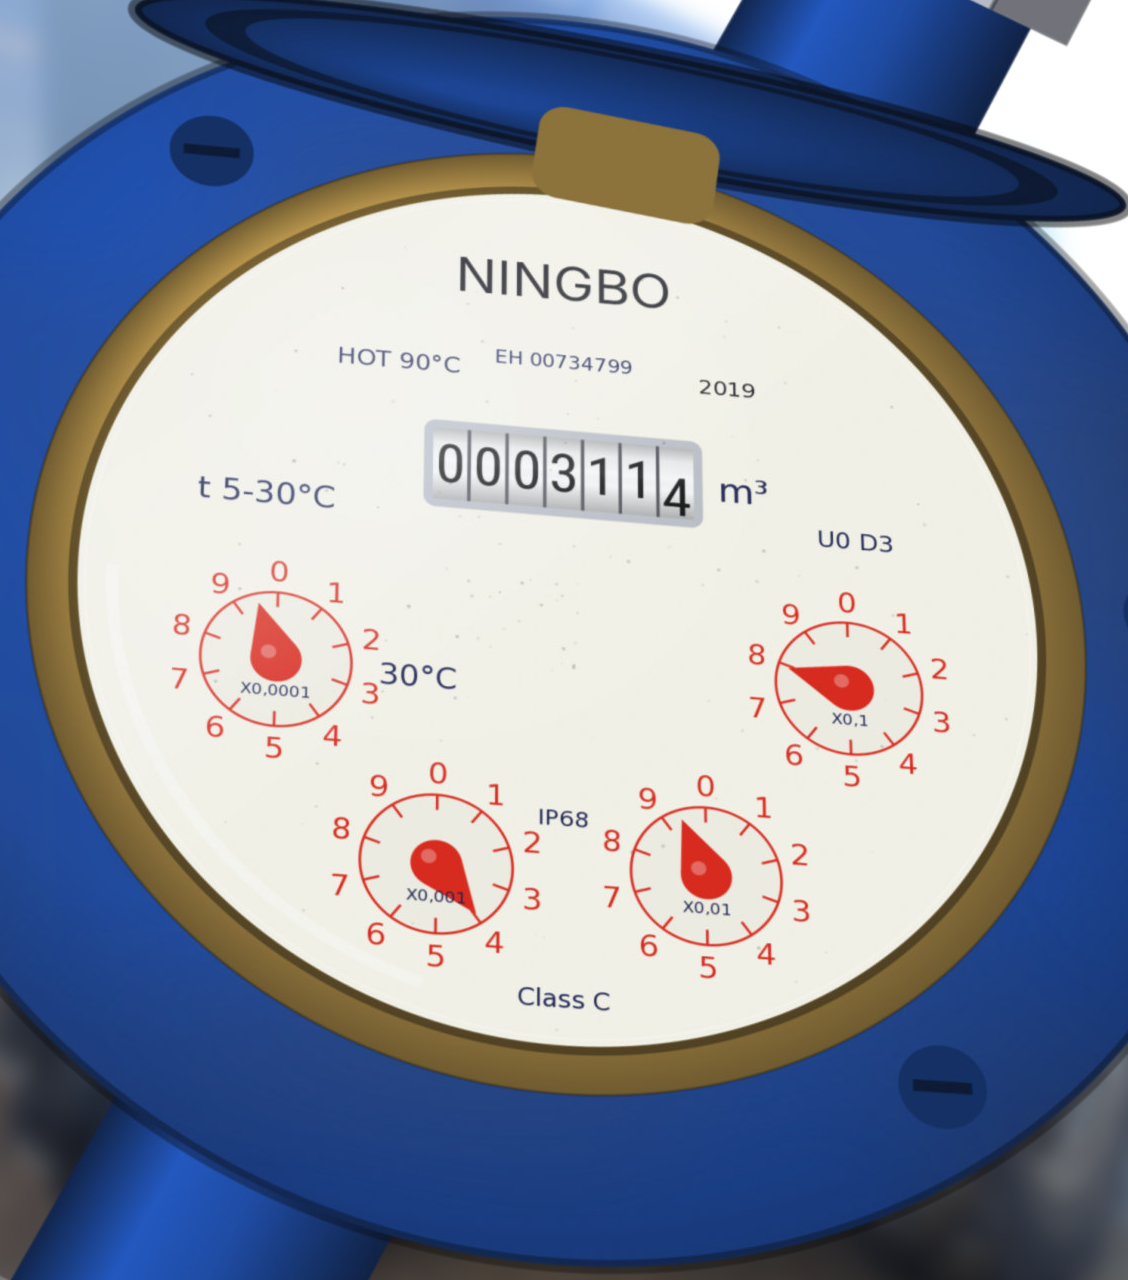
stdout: value=3113.7939 unit=m³
